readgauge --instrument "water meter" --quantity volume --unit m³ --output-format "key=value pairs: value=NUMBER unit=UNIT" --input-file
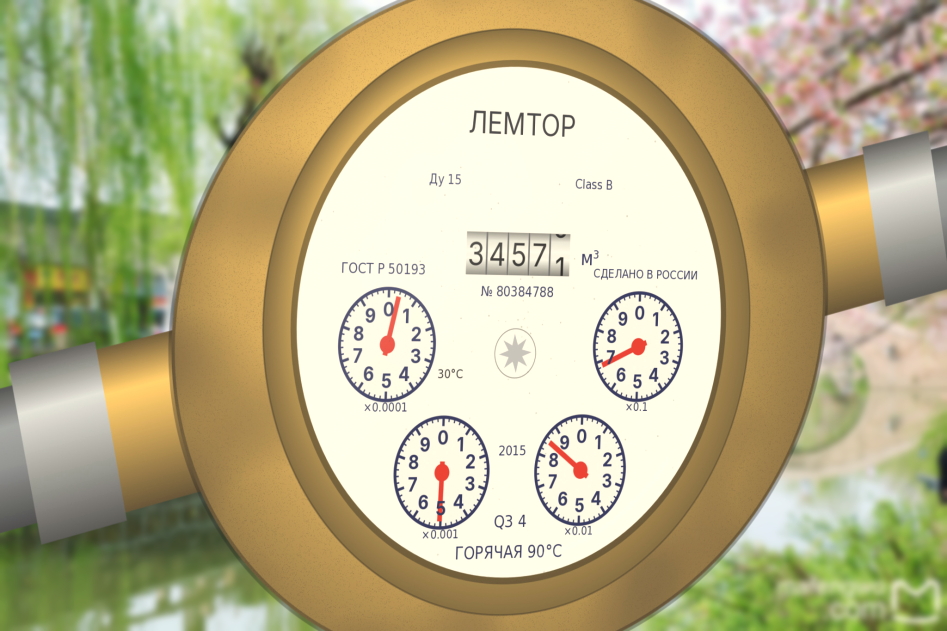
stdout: value=34570.6850 unit=m³
